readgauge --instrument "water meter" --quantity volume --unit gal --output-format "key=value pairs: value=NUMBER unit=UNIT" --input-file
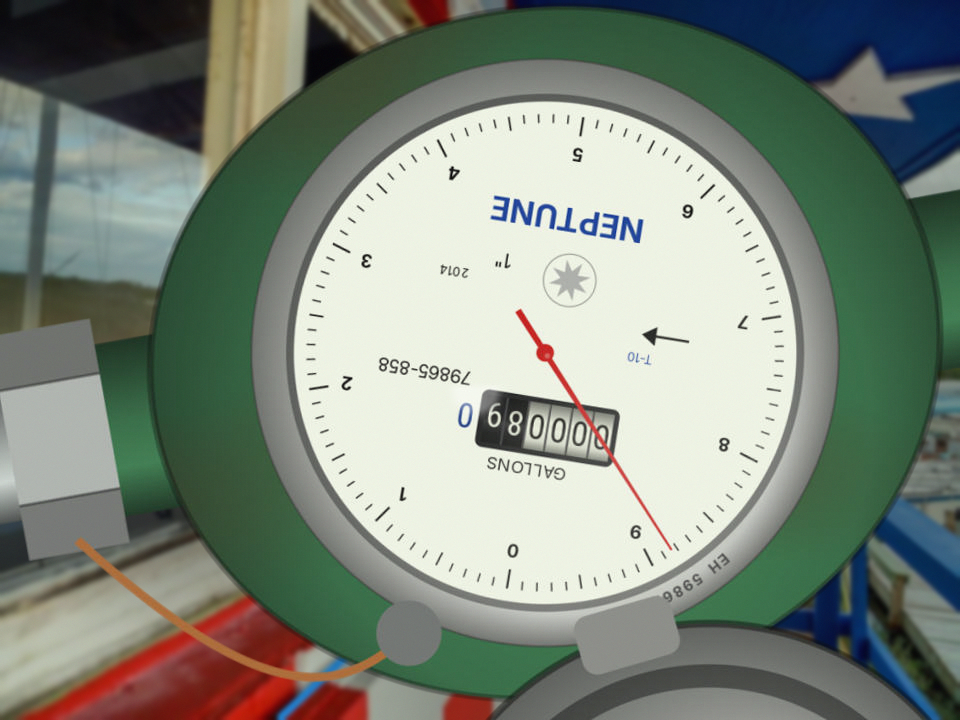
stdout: value=888.8 unit=gal
